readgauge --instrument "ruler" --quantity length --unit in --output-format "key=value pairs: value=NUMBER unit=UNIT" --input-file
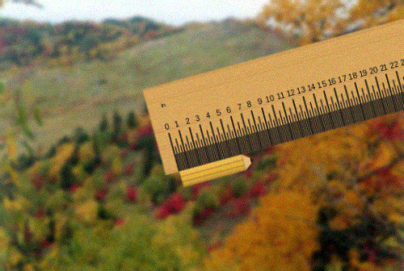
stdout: value=7 unit=in
